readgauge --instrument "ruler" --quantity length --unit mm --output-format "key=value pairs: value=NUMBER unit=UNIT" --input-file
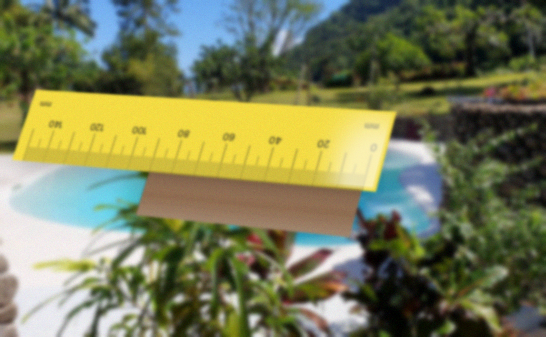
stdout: value=90 unit=mm
